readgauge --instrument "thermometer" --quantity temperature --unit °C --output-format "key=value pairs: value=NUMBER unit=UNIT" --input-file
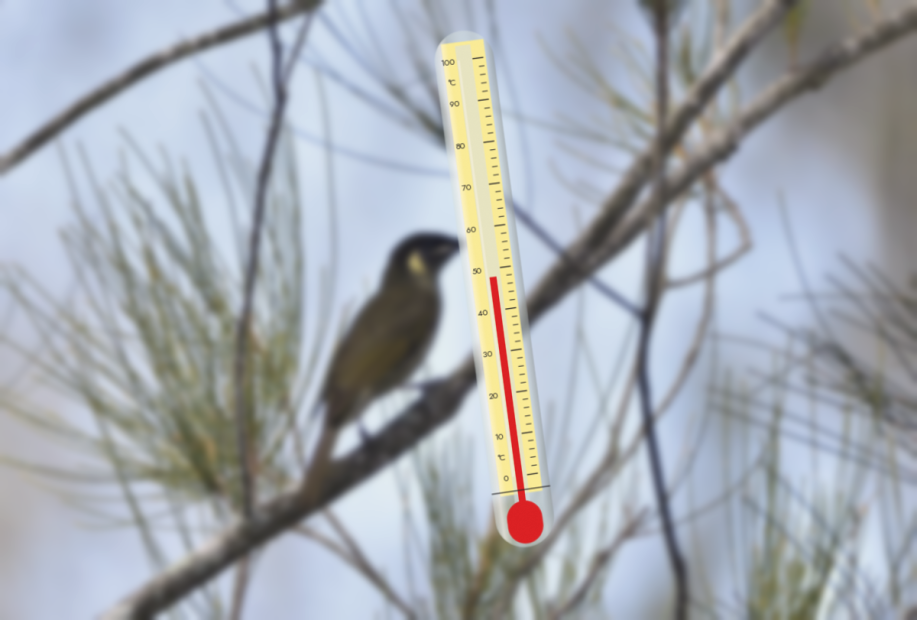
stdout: value=48 unit=°C
